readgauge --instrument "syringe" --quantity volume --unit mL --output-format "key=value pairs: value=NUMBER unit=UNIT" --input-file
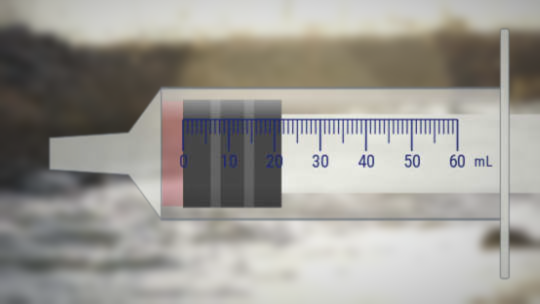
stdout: value=0 unit=mL
